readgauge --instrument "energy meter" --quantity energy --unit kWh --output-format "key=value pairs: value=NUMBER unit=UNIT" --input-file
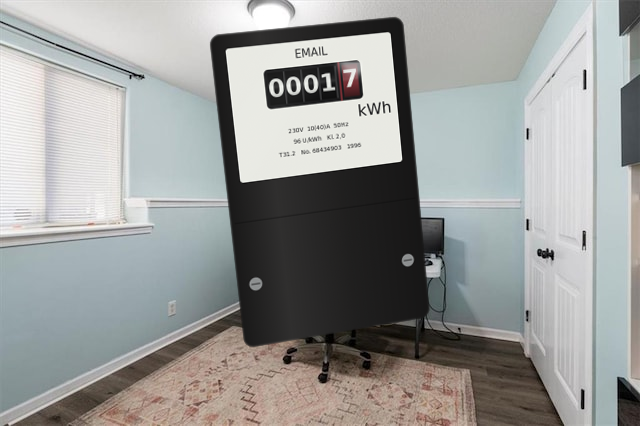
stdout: value=1.7 unit=kWh
